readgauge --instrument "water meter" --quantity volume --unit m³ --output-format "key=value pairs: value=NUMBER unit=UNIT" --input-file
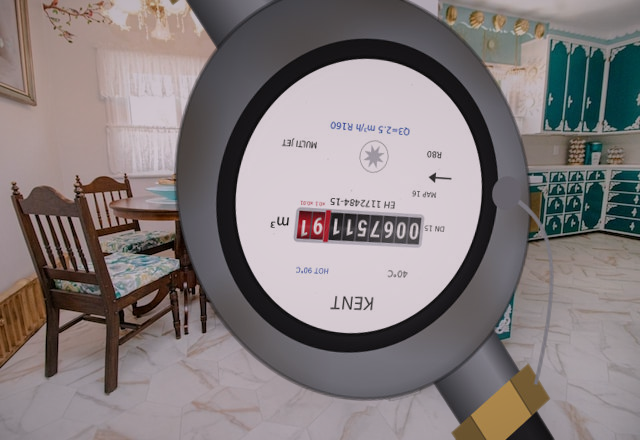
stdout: value=67511.91 unit=m³
